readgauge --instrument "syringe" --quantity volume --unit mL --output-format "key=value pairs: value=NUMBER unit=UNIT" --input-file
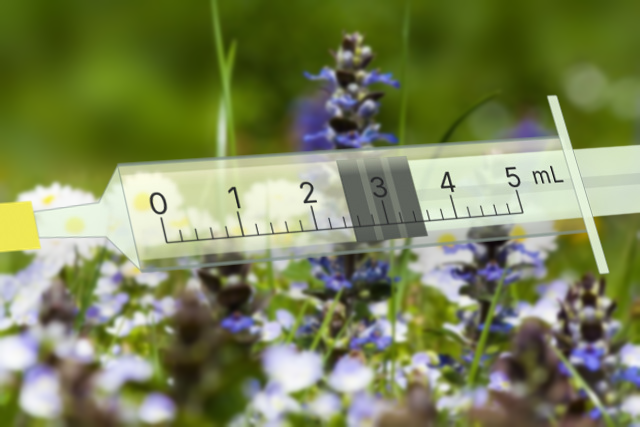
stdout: value=2.5 unit=mL
